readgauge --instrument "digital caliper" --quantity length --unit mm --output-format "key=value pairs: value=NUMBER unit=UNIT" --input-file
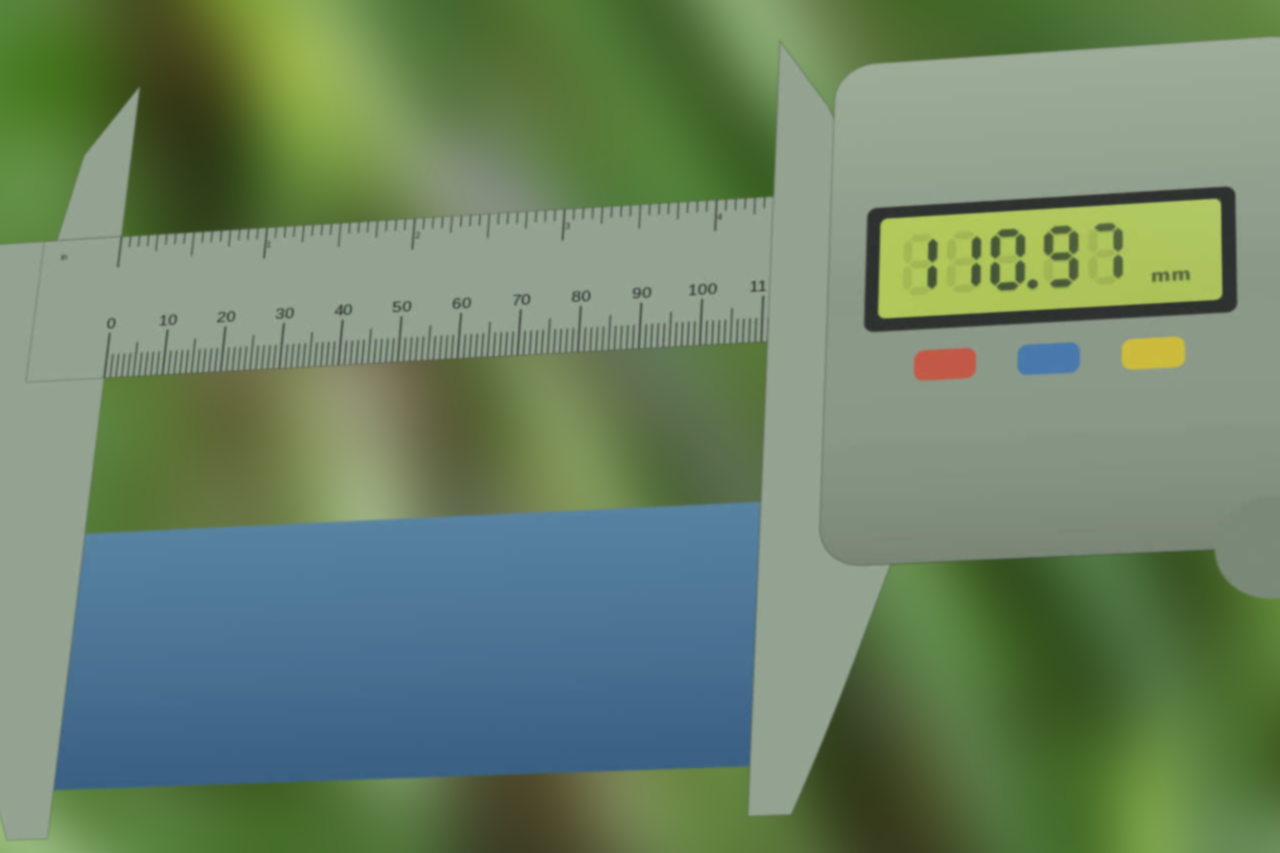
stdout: value=110.97 unit=mm
